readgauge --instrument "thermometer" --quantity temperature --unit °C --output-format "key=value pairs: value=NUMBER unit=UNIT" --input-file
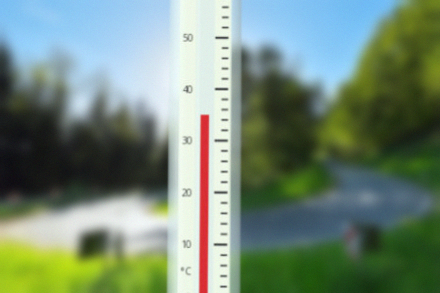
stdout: value=35 unit=°C
